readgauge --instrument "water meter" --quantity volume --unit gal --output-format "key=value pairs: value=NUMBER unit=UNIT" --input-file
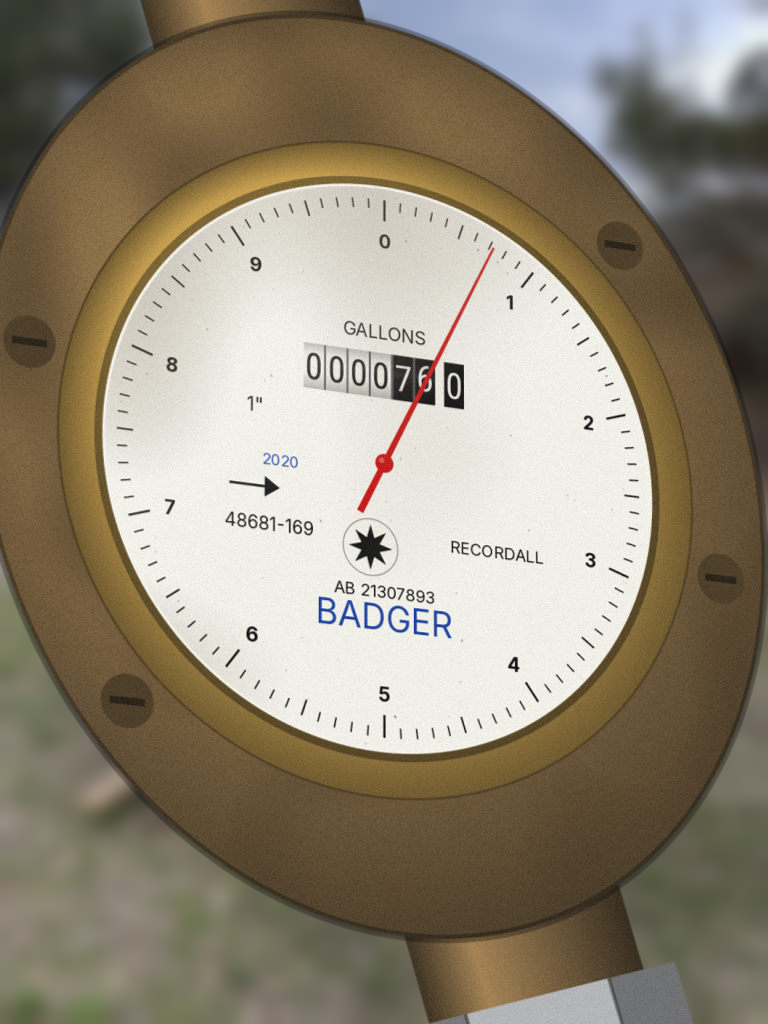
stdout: value=760.7 unit=gal
